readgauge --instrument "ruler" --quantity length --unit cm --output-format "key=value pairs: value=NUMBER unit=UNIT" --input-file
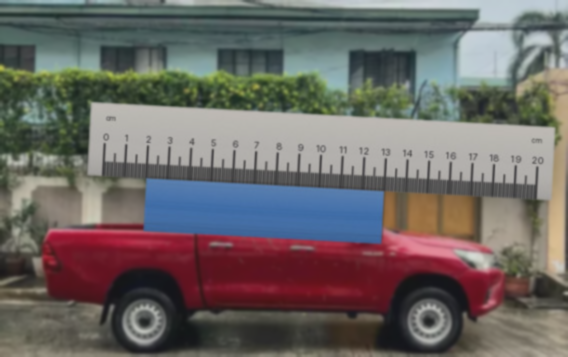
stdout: value=11 unit=cm
